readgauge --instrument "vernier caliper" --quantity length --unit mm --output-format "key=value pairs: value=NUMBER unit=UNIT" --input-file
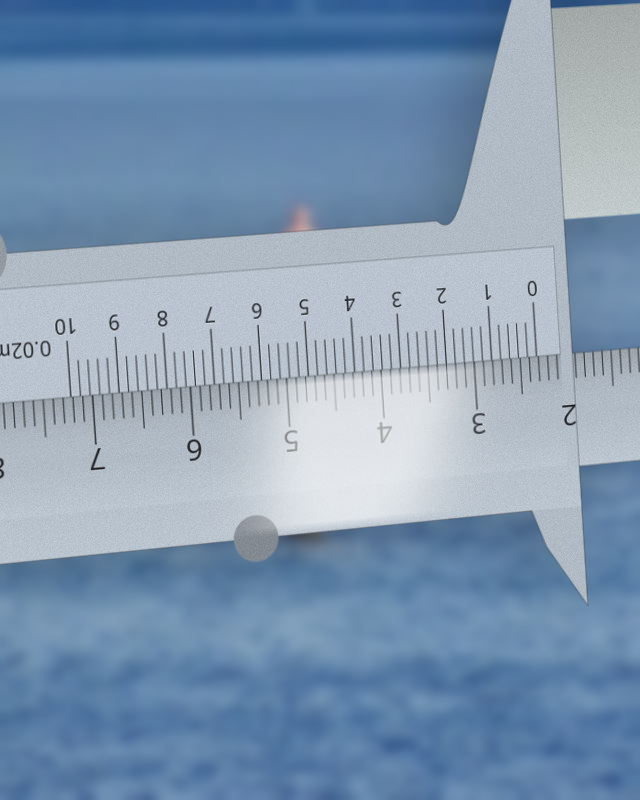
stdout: value=23.2 unit=mm
